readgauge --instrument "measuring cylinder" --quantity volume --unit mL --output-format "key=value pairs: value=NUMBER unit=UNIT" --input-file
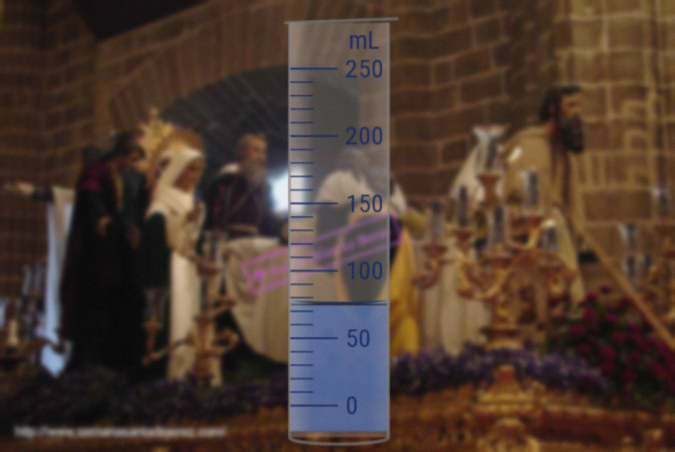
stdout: value=75 unit=mL
